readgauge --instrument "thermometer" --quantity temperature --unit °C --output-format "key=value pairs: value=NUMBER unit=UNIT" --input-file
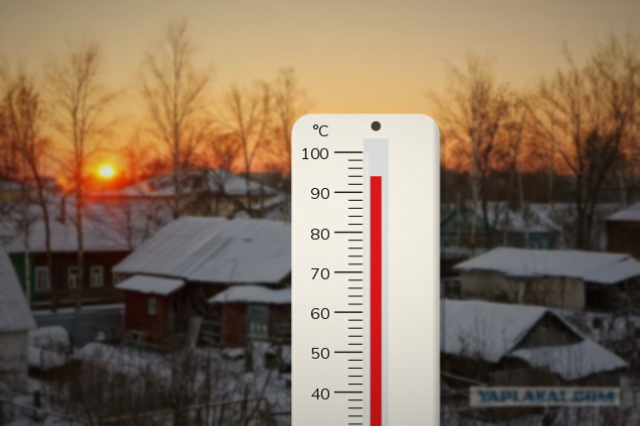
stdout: value=94 unit=°C
